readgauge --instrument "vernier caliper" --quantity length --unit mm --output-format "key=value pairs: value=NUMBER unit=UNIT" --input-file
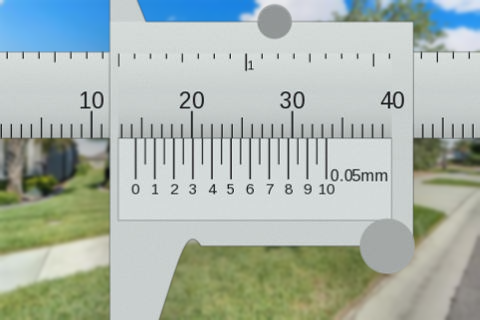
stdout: value=14.4 unit=mm
